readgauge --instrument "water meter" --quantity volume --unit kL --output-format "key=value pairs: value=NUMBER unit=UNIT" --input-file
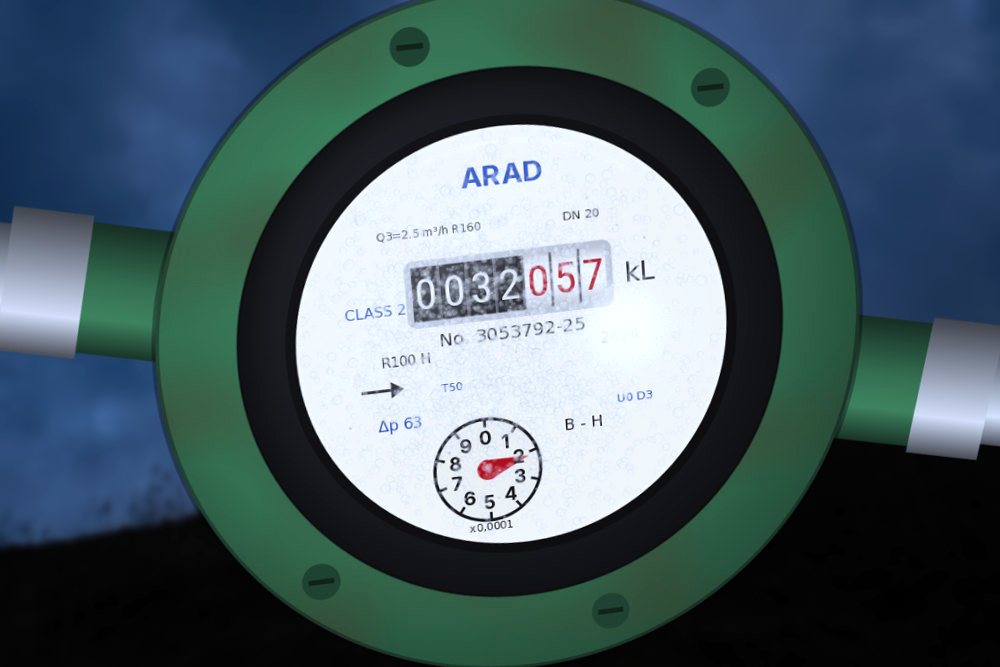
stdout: value=32.0572 unit=kL
